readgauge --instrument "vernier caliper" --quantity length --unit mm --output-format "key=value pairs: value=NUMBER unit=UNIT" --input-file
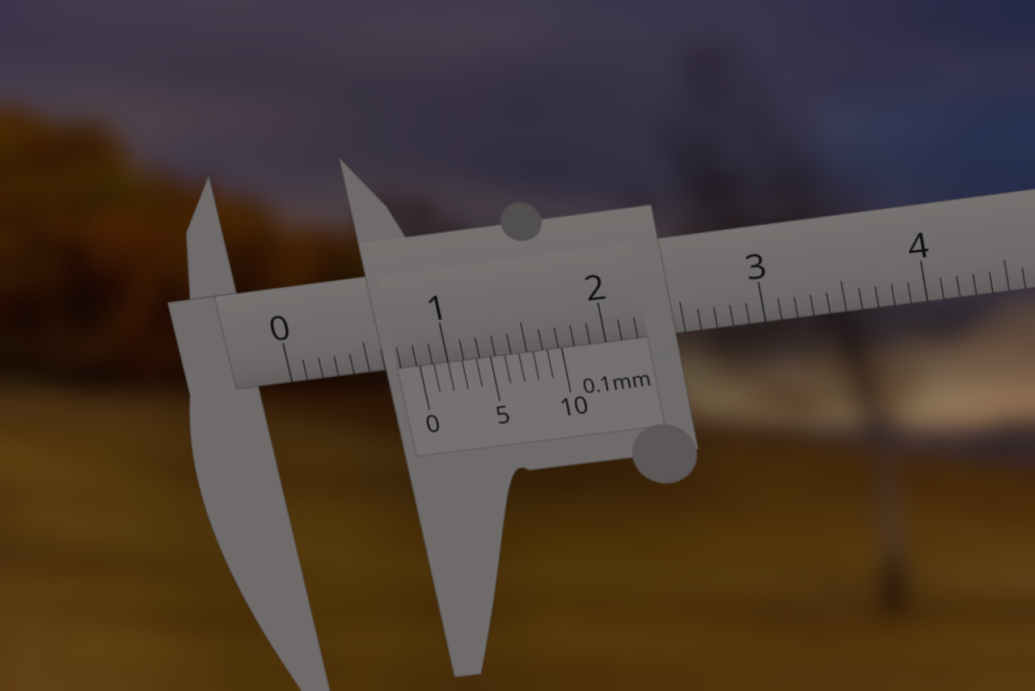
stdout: value=8.2 unit=mm
